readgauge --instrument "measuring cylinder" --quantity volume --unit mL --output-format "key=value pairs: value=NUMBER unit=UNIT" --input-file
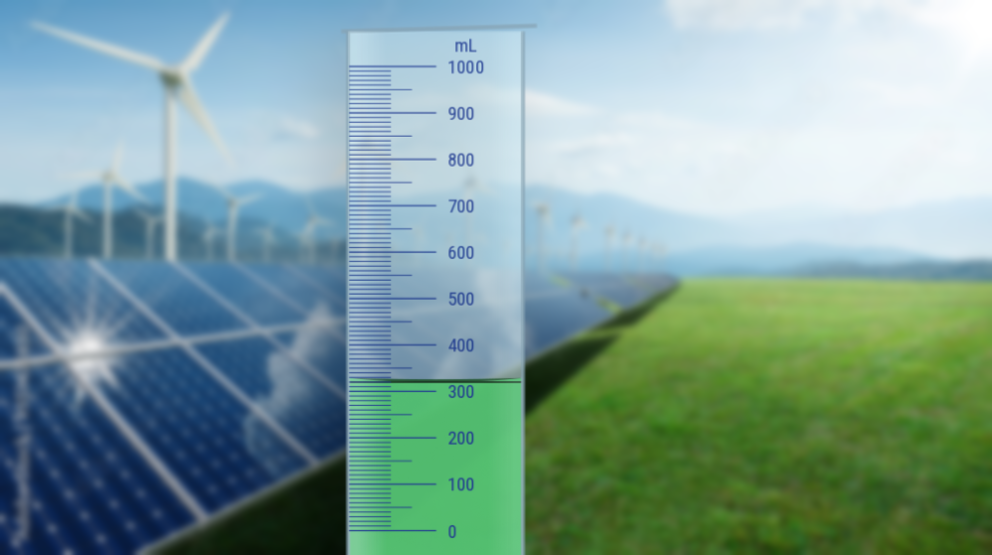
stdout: value=320 unit=mL
